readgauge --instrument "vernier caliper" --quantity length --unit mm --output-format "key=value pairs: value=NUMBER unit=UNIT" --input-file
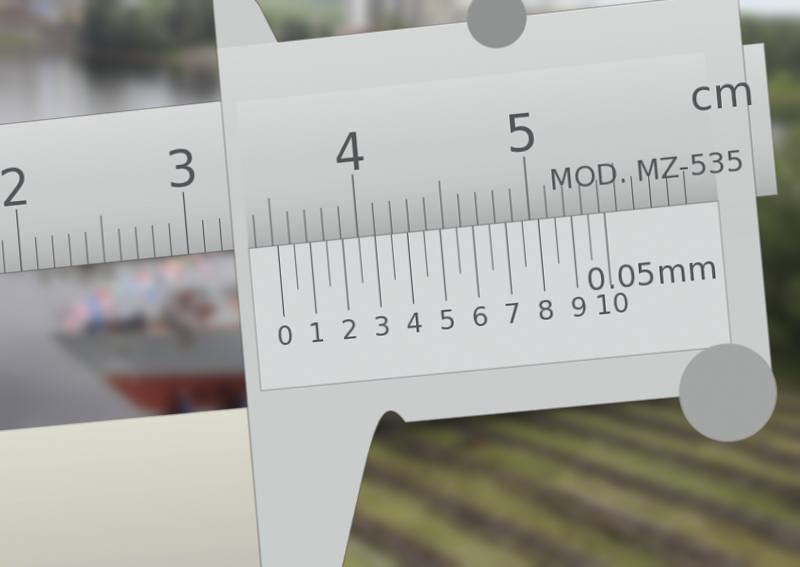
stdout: value=35.3 unit=mm
